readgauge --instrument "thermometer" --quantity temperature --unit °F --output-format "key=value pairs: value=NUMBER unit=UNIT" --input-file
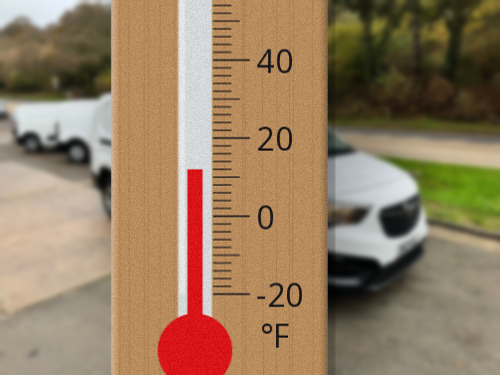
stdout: value=12 unit=°F
